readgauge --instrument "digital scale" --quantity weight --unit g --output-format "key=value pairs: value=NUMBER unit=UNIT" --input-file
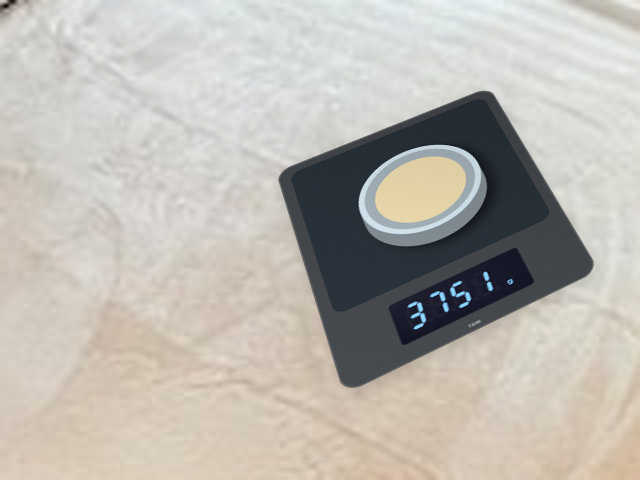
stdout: value=3751 unit=g
